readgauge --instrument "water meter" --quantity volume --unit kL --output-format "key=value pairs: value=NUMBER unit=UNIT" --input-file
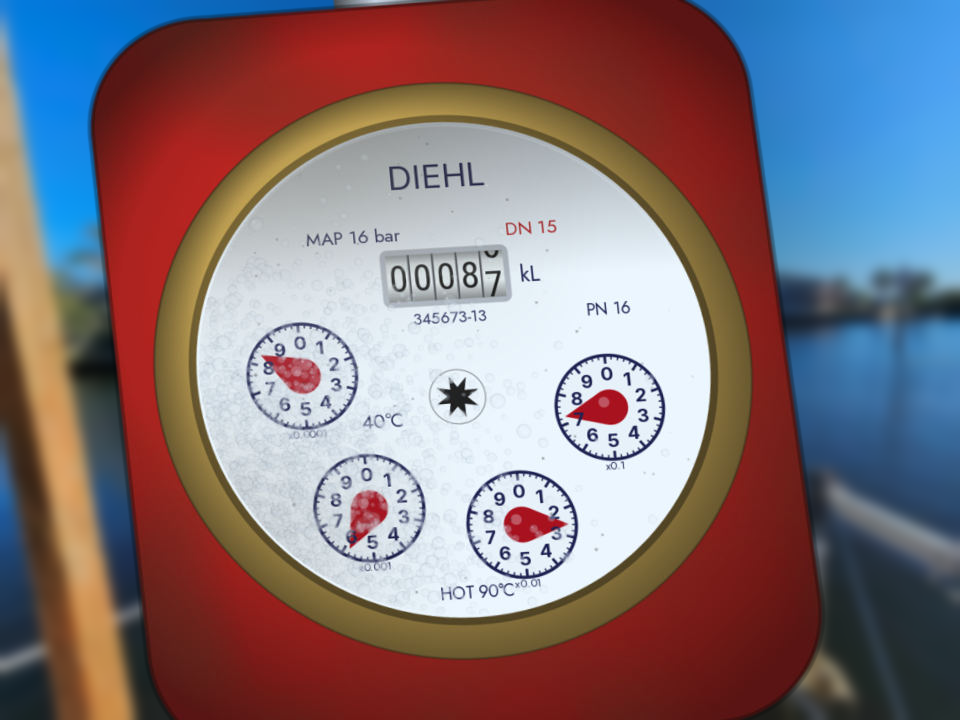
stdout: value=86.7258 unit=kL
